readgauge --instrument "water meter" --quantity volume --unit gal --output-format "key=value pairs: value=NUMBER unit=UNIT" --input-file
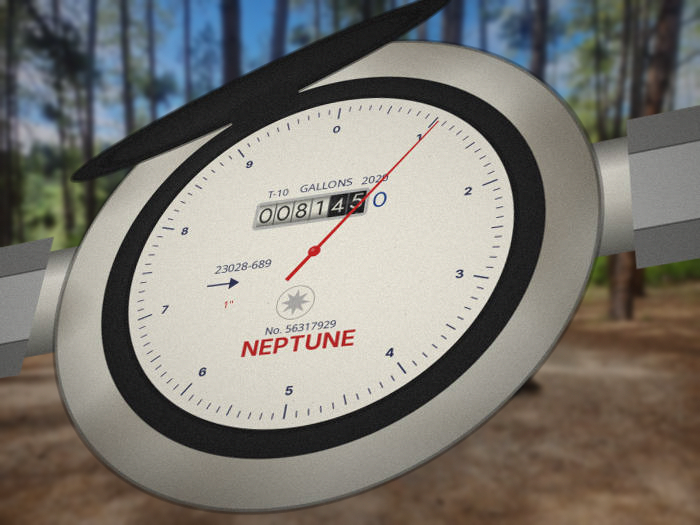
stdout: value=81451.0 unit=gal
